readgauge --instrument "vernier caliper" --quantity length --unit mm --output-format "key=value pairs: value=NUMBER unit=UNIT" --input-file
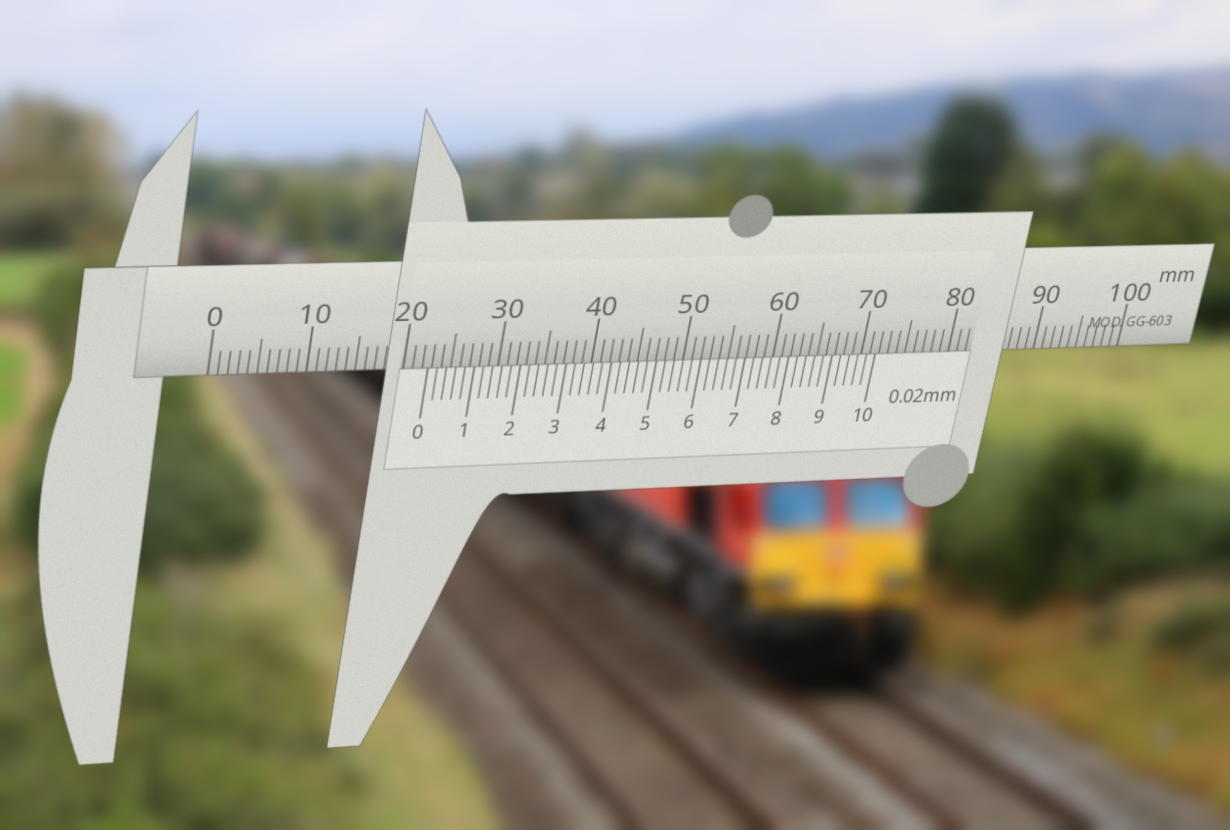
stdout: value=22.6 unit=mm
